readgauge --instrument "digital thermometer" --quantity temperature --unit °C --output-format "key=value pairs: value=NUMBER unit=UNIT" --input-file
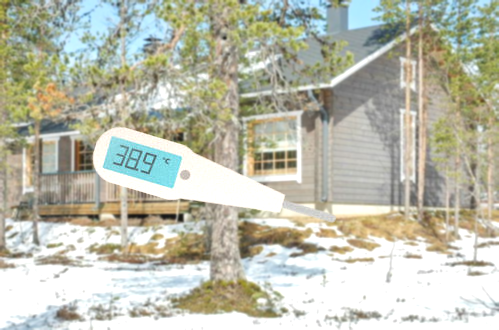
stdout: value=38.9 unit=°C
